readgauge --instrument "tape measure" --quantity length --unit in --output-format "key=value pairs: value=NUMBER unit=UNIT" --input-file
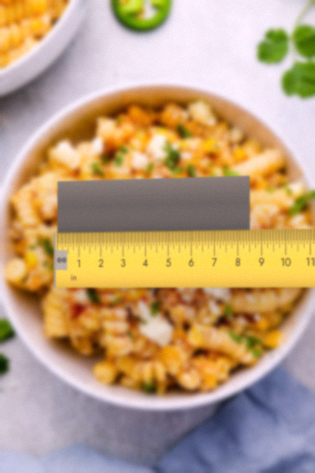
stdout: value=8.5 unit=in
